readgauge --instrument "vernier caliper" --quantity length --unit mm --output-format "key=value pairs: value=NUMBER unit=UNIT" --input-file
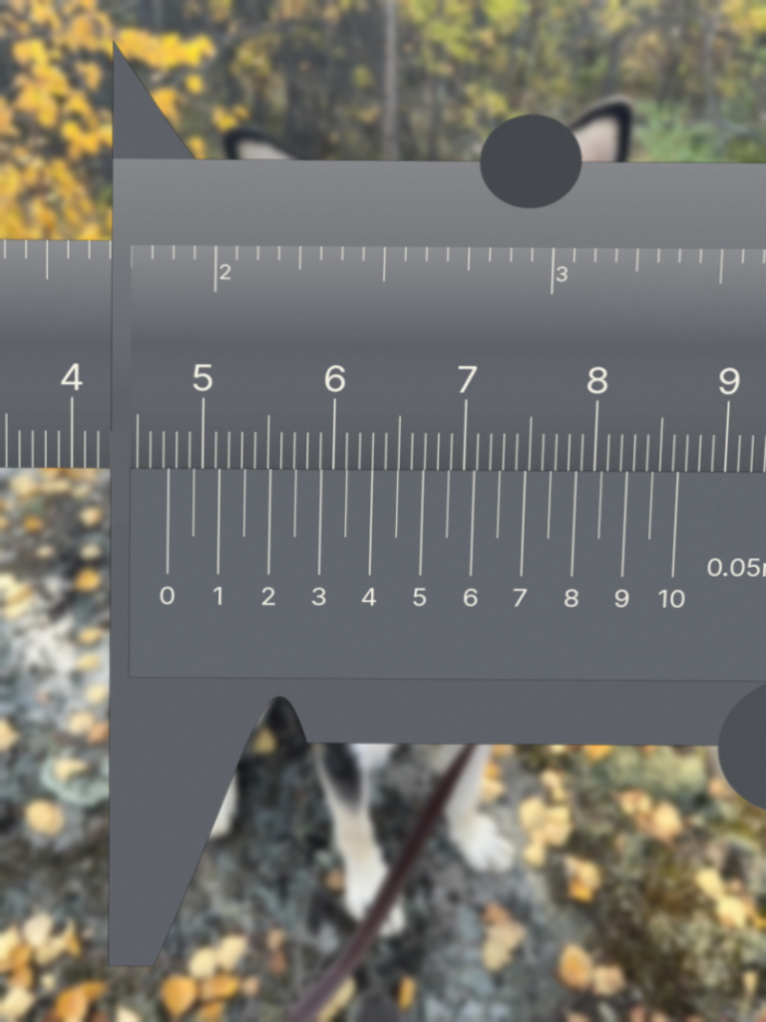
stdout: value=47.4 unit=mm
